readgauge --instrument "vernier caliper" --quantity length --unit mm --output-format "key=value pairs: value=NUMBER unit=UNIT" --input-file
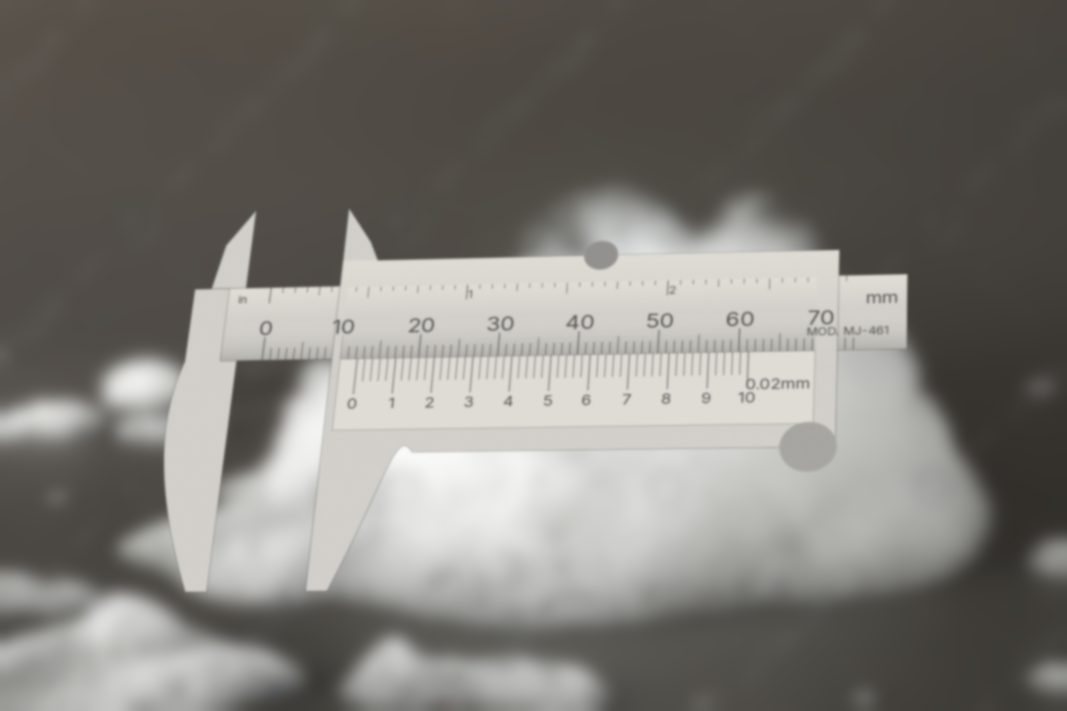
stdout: value=12.2 unit=mm
